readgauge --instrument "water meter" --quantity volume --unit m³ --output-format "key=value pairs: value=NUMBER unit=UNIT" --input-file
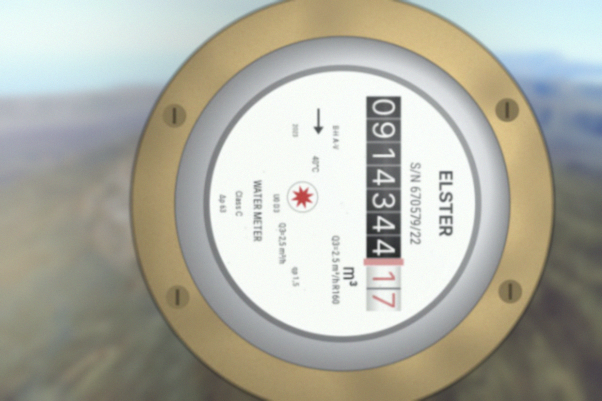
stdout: value=914344.17 unit=m³
